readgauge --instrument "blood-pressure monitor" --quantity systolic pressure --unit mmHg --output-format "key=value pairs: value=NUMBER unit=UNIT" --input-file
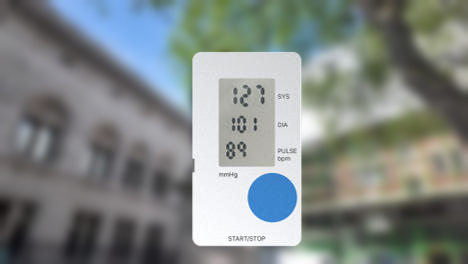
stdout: value=127 unit=mmHg
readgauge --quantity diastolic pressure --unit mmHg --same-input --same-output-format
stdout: value=101 unit=mmHg
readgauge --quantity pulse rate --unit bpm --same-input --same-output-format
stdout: value=89 unit=bpm
